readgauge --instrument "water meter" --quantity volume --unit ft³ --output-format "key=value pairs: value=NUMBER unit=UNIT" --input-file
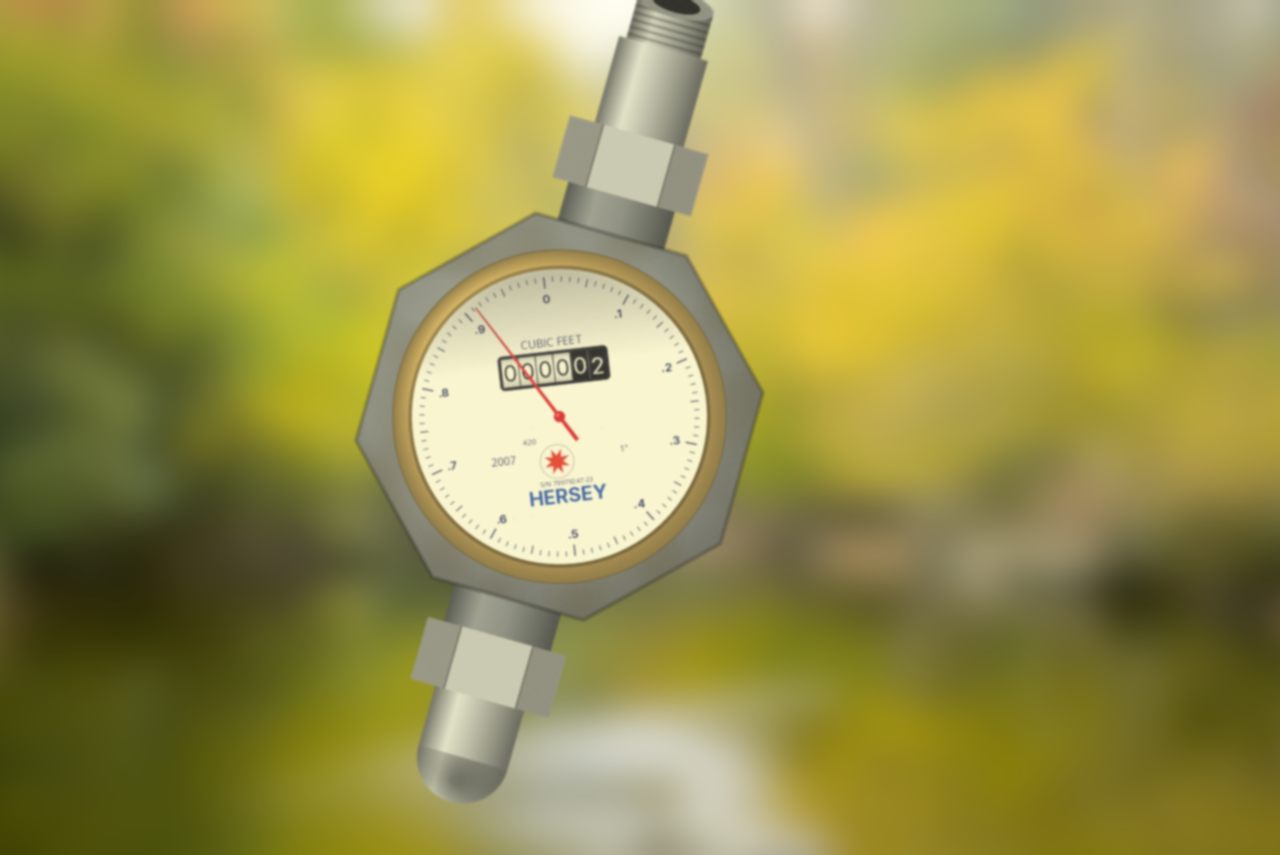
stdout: value=1.91 unit=ft³
